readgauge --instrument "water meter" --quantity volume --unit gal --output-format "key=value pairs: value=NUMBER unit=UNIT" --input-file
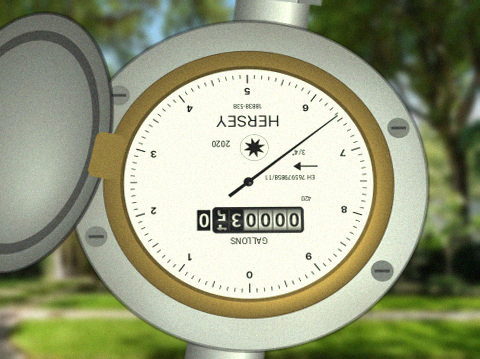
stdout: value=346.4 unit=gal
